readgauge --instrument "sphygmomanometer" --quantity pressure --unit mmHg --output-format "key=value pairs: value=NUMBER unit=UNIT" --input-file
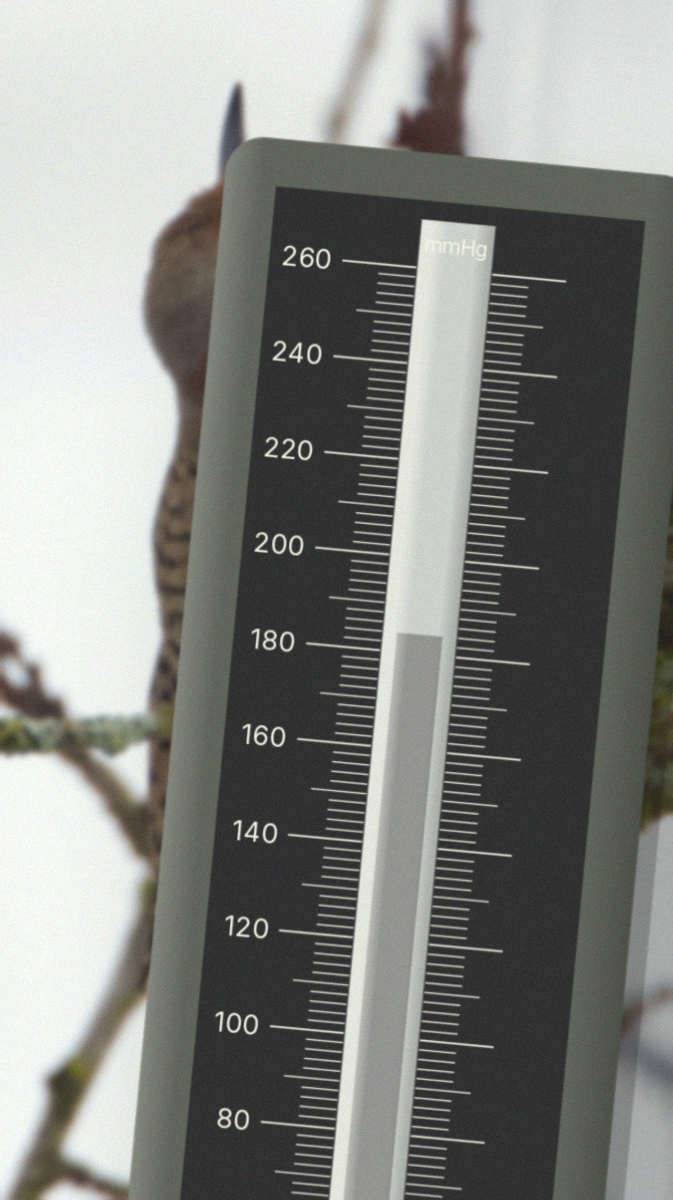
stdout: value=184 unit=mmHg
